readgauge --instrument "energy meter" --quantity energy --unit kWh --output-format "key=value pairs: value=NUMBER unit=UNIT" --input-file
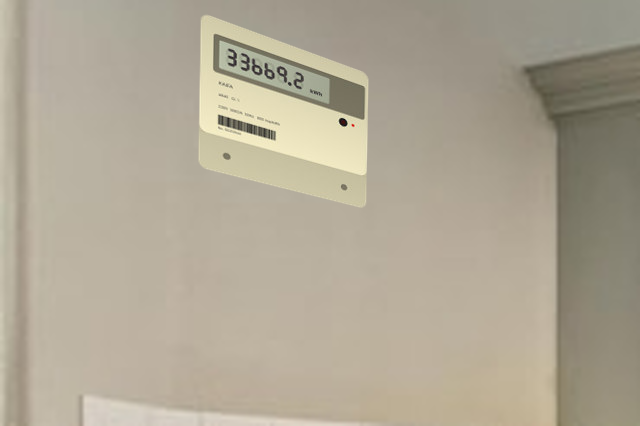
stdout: value=33669.2 unit=kWh
